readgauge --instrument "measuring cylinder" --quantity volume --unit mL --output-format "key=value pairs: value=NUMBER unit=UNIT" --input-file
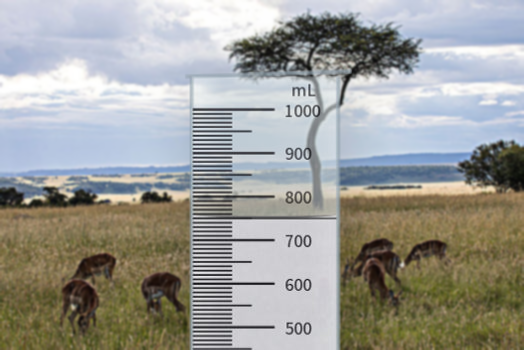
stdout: value=750 unit=mL
